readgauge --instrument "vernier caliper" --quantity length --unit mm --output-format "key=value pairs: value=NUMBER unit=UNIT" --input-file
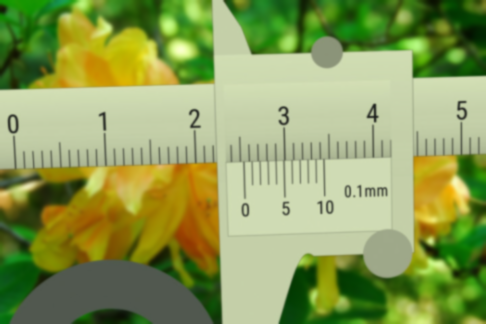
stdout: value=25.4 unit=mm
